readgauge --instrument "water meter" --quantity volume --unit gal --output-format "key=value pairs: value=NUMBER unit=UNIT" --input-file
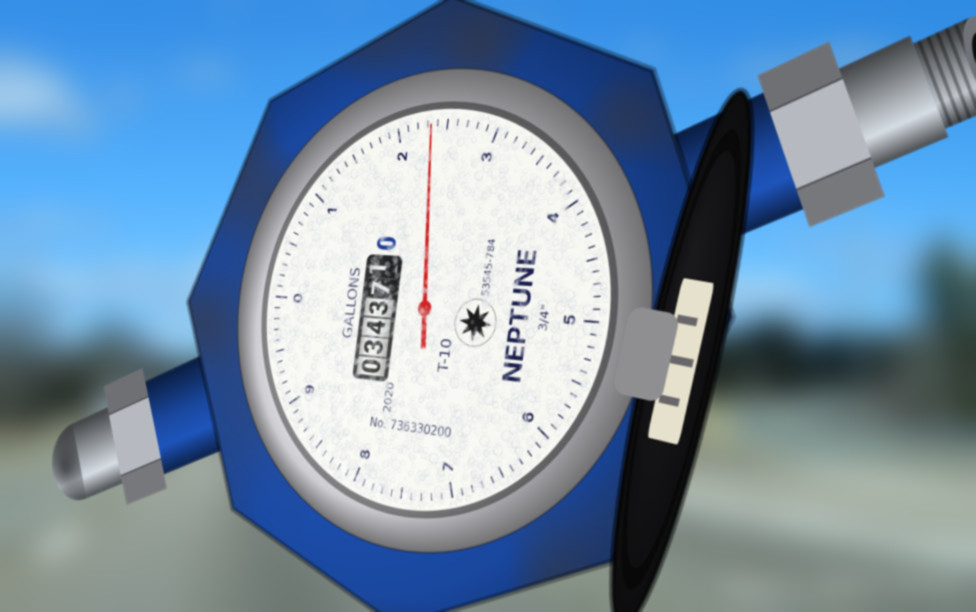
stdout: value=343712.3 unit=gal
